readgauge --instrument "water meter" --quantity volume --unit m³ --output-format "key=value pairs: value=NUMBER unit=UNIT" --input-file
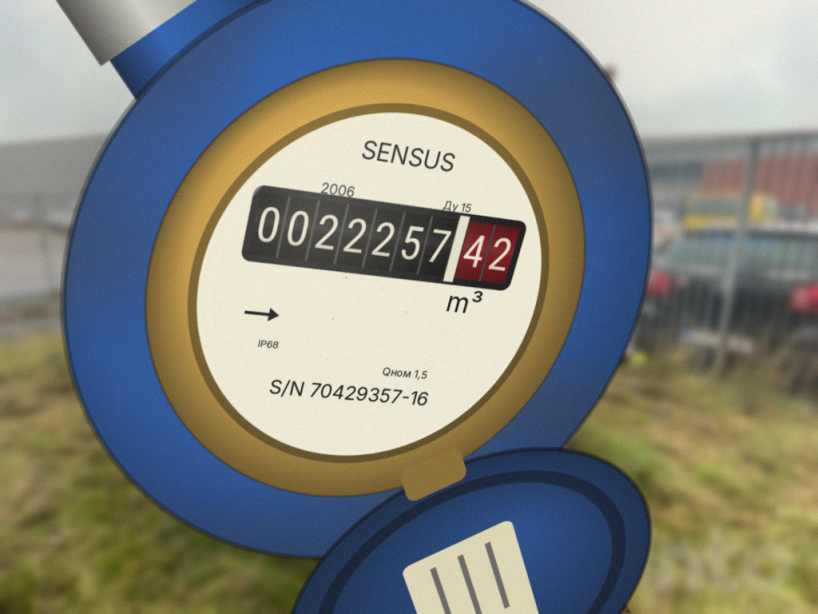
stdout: value=22257.42 unit=m³
